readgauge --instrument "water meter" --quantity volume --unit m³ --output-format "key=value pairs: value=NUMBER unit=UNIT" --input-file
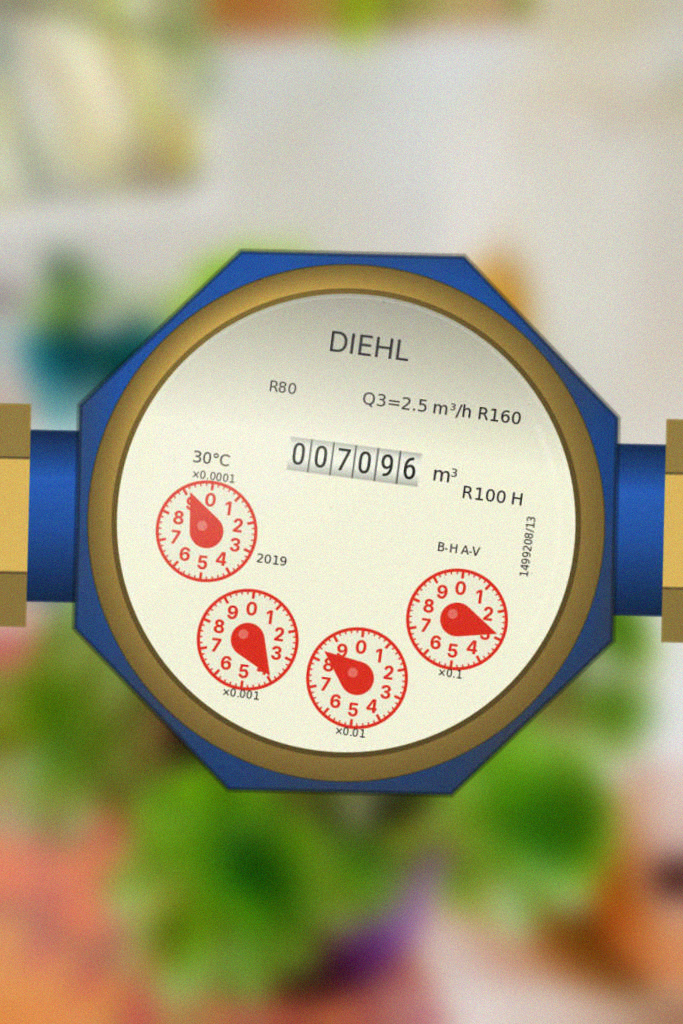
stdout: value=7096.2839 unit=m³
